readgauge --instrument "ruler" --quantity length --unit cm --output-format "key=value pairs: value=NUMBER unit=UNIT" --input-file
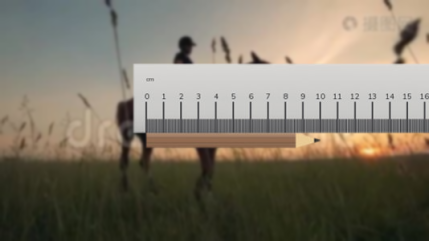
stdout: value=10 unit=cm
